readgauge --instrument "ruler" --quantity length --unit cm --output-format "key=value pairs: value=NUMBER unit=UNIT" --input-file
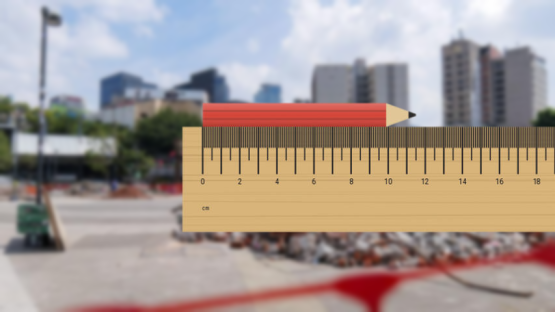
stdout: value=11.5 unit=cm
